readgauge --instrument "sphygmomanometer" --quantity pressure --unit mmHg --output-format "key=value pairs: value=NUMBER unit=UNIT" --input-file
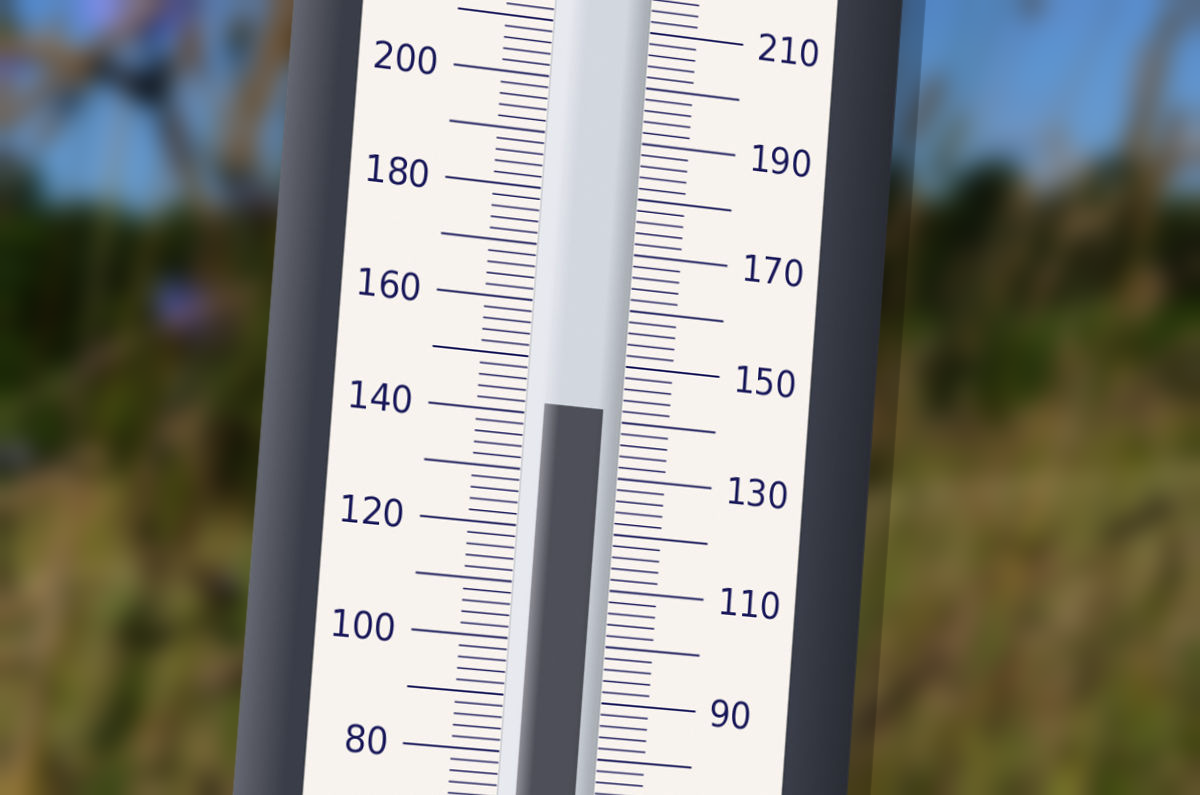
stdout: value=142 unit=mmHg
